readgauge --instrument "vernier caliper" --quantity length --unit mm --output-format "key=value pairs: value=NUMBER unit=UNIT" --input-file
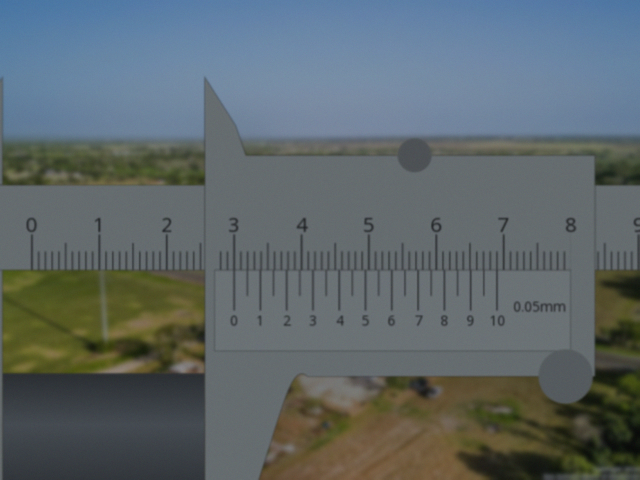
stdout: value=30.0 unit=mm
